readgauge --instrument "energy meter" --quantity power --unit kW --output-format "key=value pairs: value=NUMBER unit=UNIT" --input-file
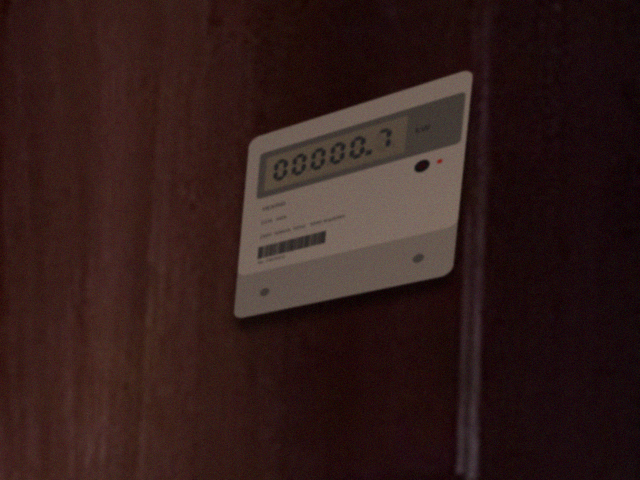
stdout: value=0.7 unit=kW
